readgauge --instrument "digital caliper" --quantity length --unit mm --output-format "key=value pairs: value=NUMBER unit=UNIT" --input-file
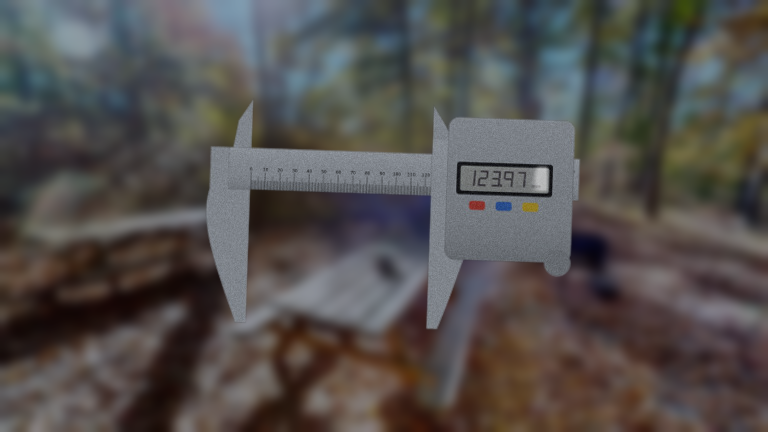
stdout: value=123.97 unit=mm
